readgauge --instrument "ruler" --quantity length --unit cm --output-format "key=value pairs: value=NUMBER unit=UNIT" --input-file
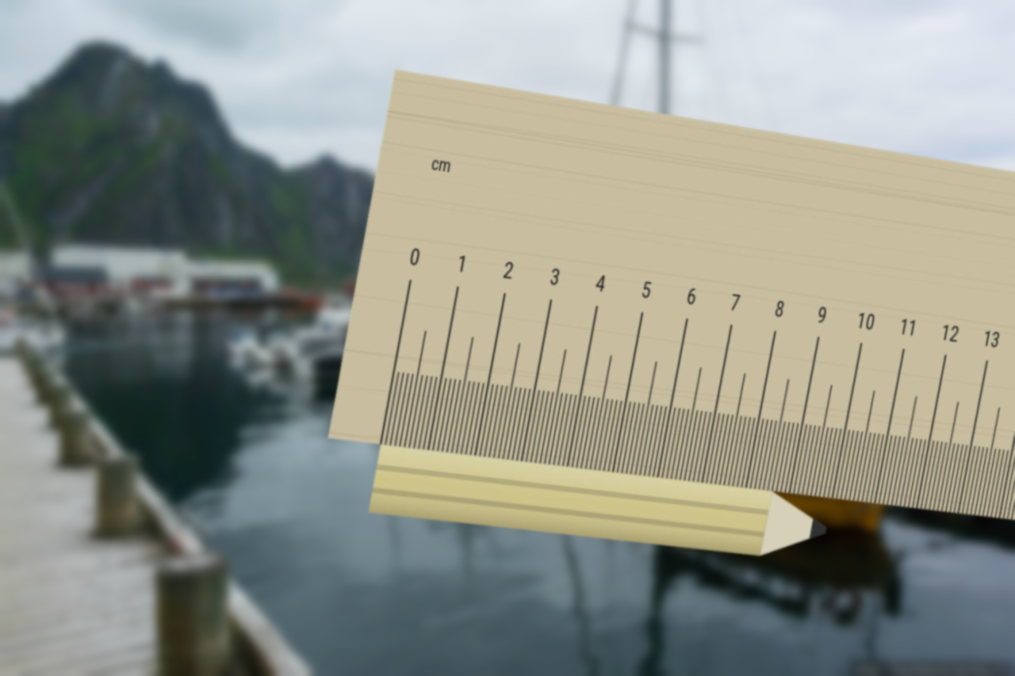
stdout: value=10 unit=cm
